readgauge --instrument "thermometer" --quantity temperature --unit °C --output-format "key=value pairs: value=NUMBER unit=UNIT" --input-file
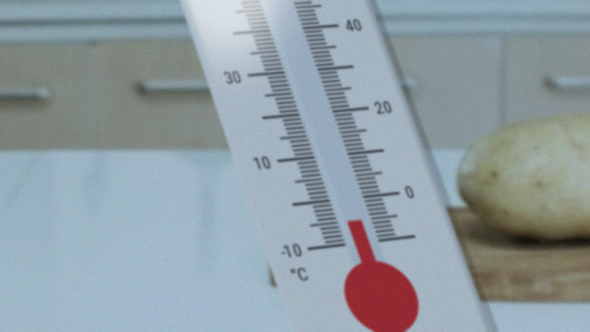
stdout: value=-5 unit=°C
